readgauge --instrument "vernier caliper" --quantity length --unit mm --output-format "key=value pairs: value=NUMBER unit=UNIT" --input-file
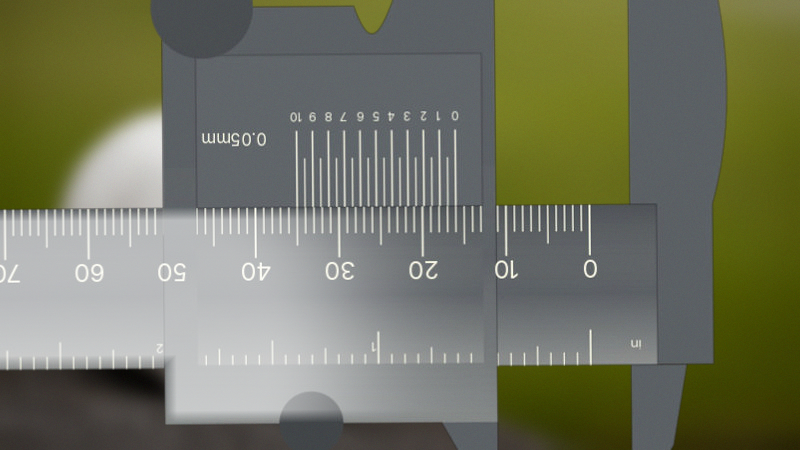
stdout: value=16.0 unit=mm
